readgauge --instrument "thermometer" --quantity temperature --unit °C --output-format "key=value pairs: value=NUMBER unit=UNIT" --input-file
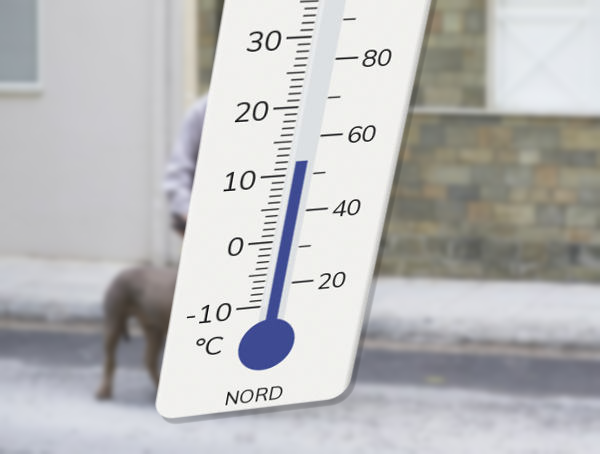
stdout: value=12 unit=°C
